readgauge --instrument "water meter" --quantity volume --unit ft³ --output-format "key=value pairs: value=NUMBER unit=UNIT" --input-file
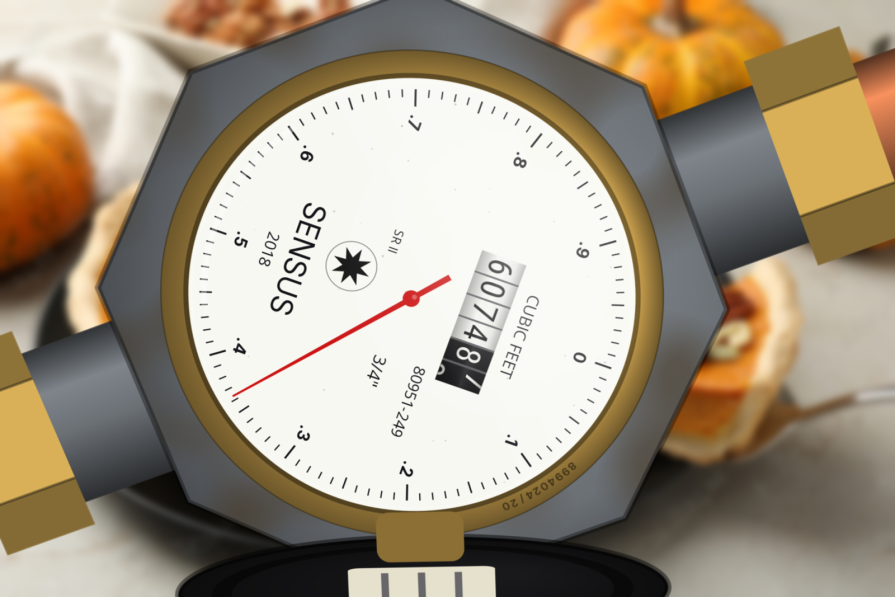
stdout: value=607487.36 unit=ft³
